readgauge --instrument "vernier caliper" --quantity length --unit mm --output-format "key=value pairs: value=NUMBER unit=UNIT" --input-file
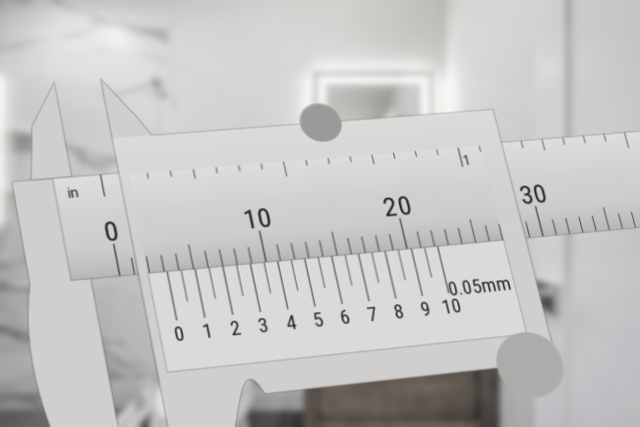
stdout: value=3.2 unit=mm
